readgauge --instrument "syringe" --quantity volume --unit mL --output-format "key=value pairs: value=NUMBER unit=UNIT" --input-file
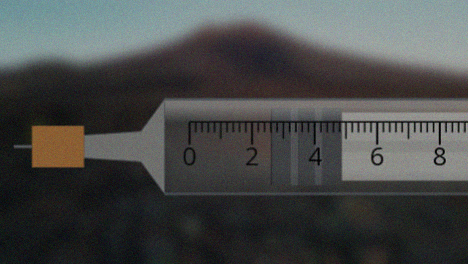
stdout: value=2.6 unit=mL
